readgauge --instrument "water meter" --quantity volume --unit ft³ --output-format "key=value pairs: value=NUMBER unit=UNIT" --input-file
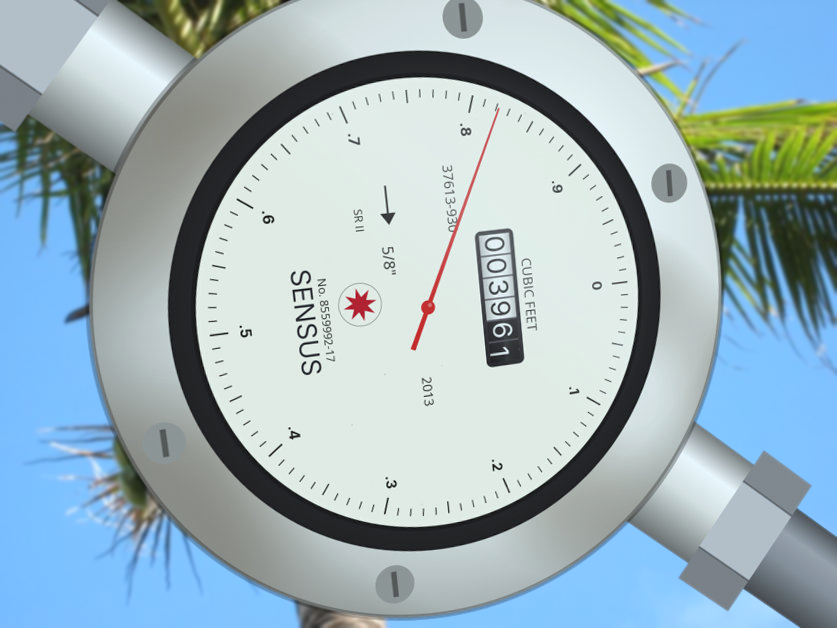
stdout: value=3960.82 unit=ft³
